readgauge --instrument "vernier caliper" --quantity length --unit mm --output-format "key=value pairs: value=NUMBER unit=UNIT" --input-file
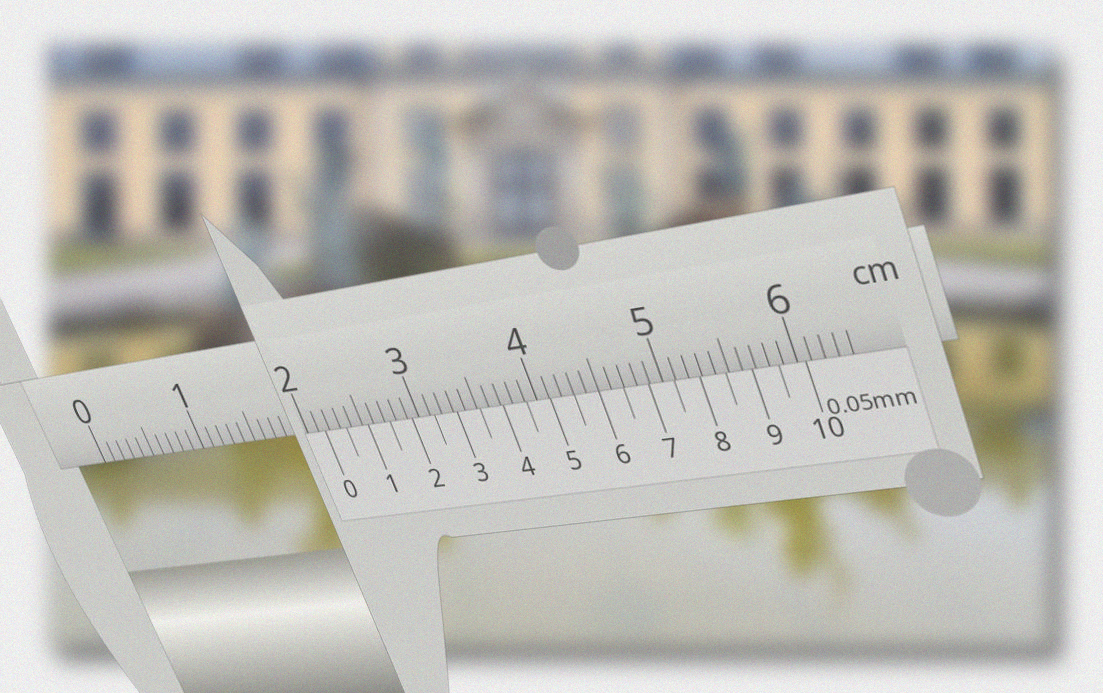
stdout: value=21.6 unit=mm
